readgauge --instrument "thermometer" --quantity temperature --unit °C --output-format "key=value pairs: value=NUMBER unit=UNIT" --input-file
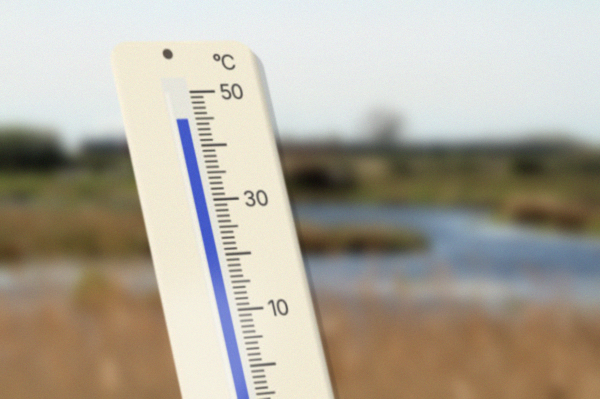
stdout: value=45 unit=°C
